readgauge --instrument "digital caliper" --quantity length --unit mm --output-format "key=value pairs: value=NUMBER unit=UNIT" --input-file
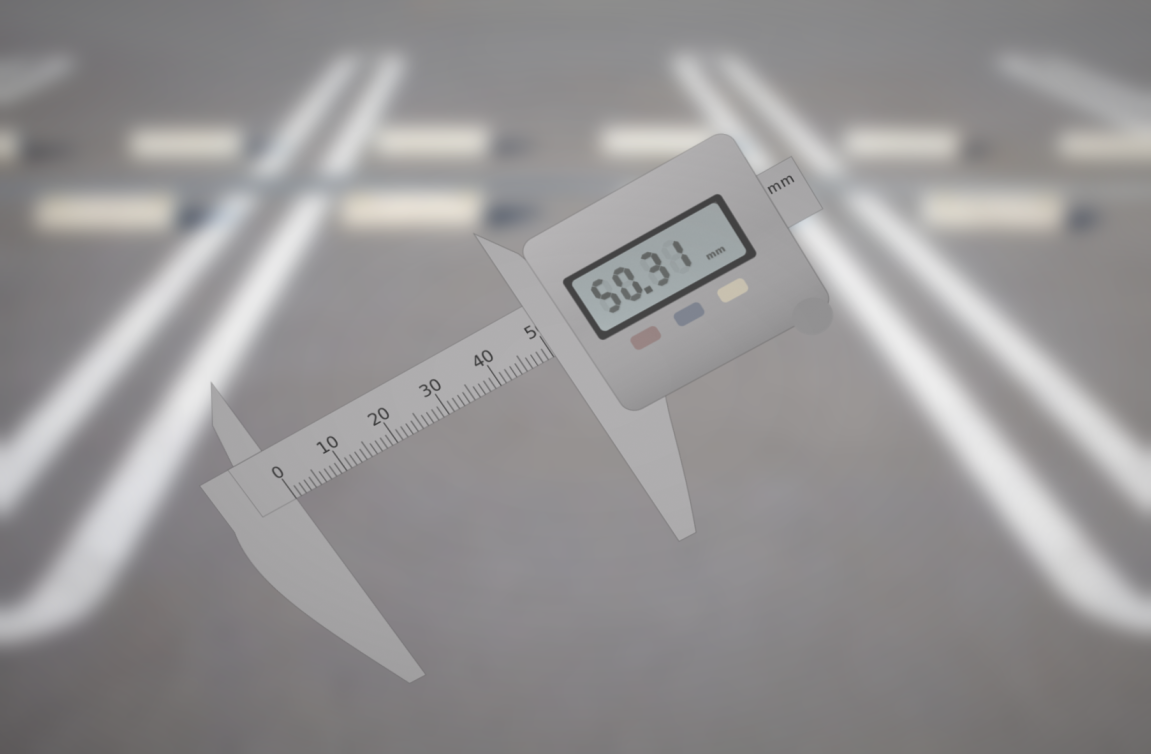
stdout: value=50.31 unit=mm
